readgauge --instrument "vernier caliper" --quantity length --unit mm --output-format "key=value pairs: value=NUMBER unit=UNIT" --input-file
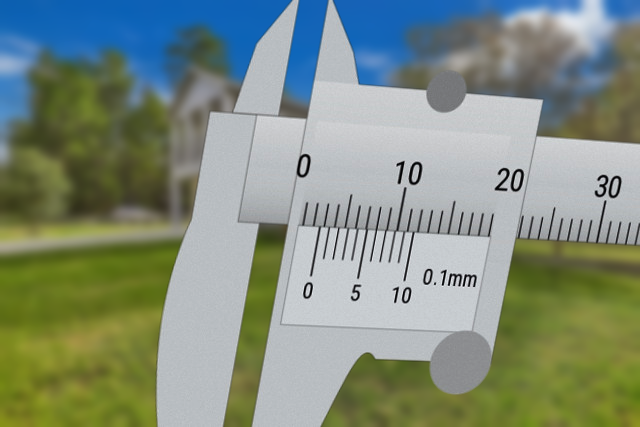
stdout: value=2.6 unit=mm
